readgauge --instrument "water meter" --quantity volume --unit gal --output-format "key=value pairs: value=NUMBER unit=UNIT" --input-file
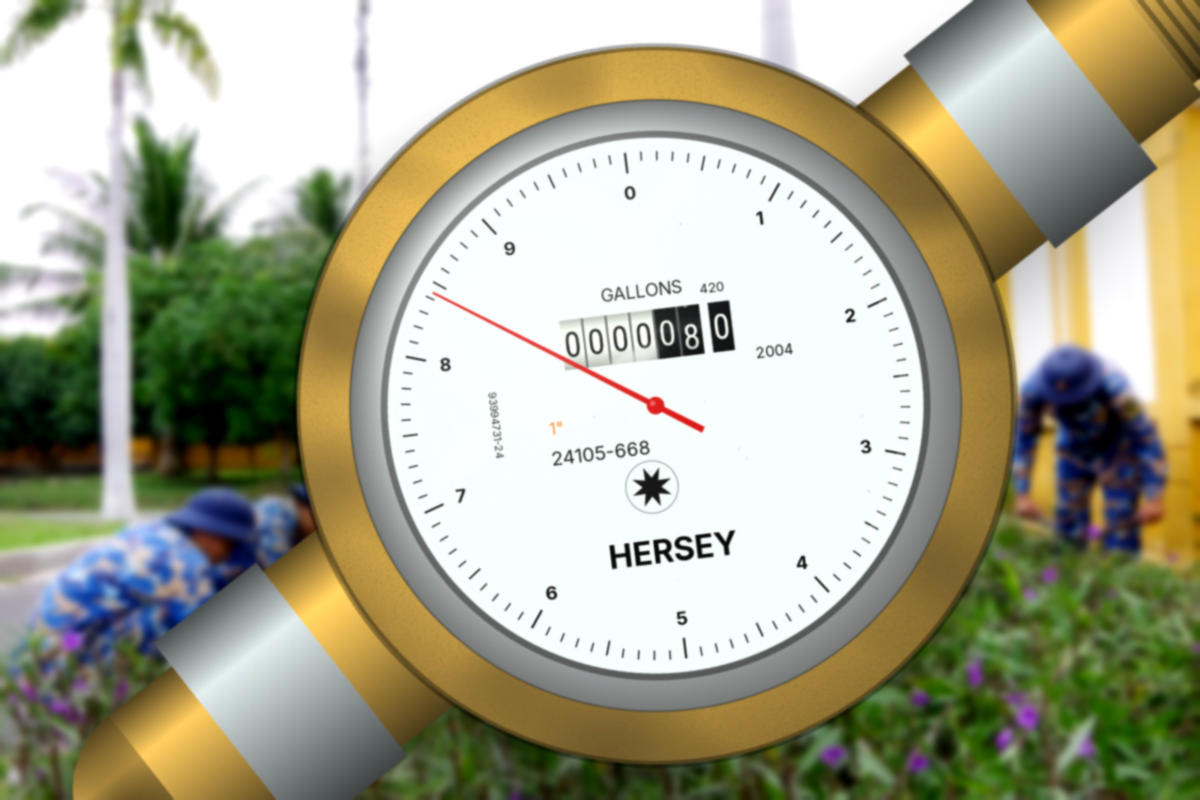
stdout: value=78.4 unit=gal
